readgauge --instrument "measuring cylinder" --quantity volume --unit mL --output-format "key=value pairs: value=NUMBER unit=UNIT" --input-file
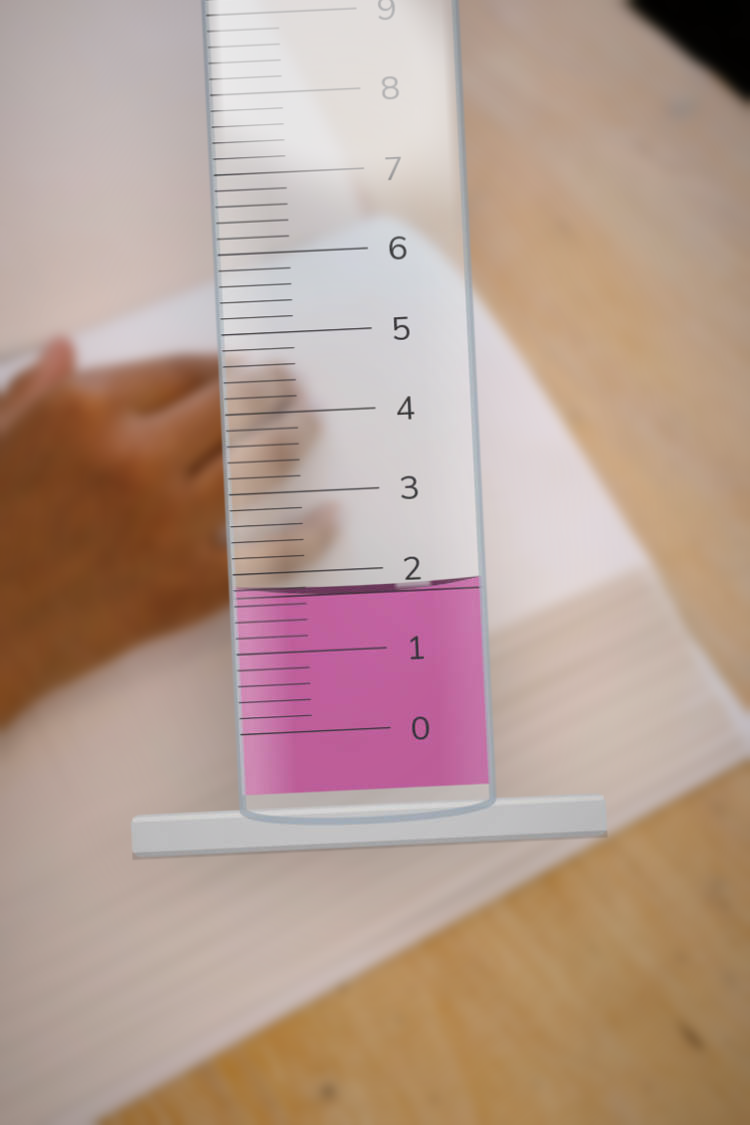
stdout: value=1.7 unit=mL
